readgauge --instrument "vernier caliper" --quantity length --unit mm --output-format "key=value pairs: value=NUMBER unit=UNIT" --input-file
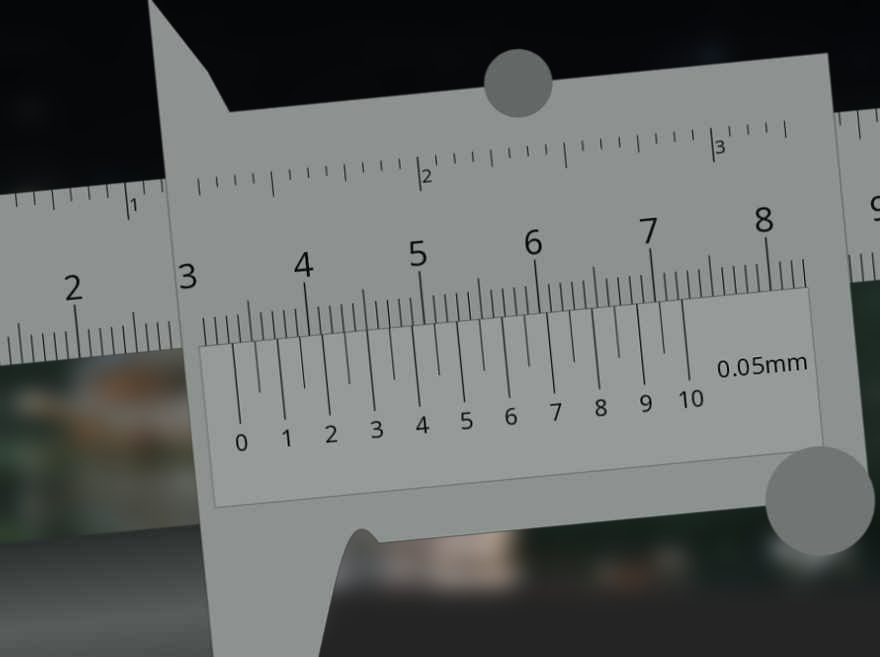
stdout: value=33.3 unit=mm
